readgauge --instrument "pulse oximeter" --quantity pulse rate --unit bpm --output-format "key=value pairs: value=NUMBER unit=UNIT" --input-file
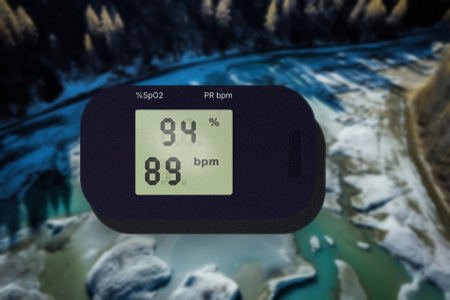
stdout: value=89 unit=bpm
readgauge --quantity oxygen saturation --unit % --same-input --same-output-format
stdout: value=94 unit=%
